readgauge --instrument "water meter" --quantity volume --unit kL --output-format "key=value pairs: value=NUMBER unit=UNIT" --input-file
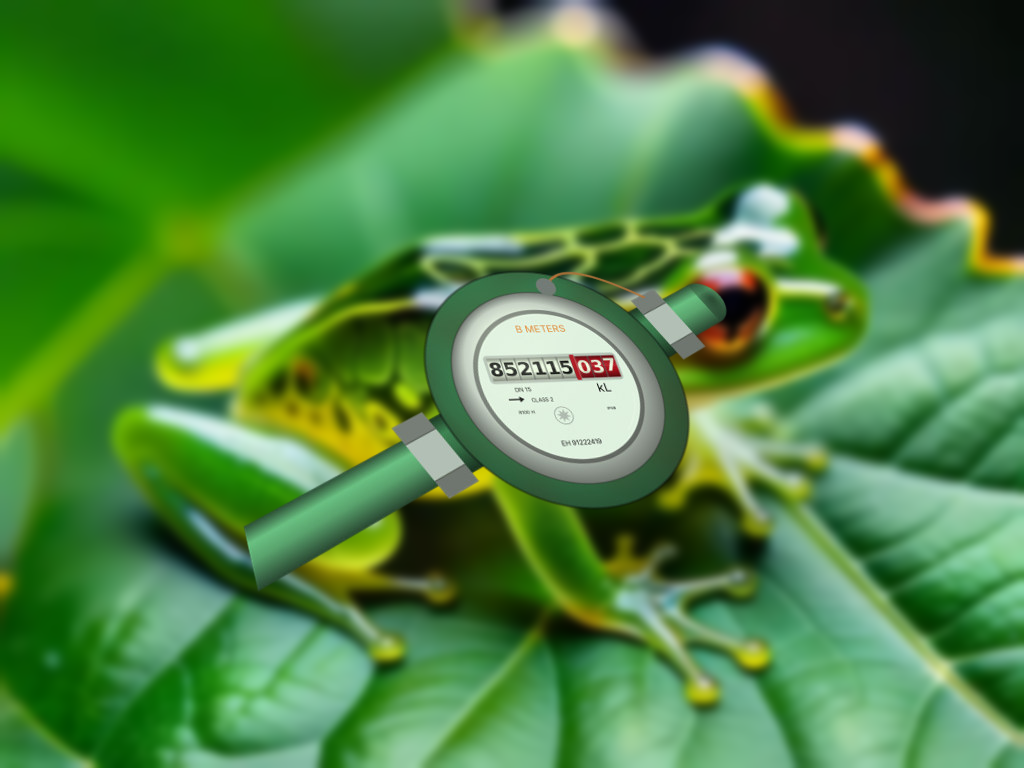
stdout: value=852115.037 unit=kL
